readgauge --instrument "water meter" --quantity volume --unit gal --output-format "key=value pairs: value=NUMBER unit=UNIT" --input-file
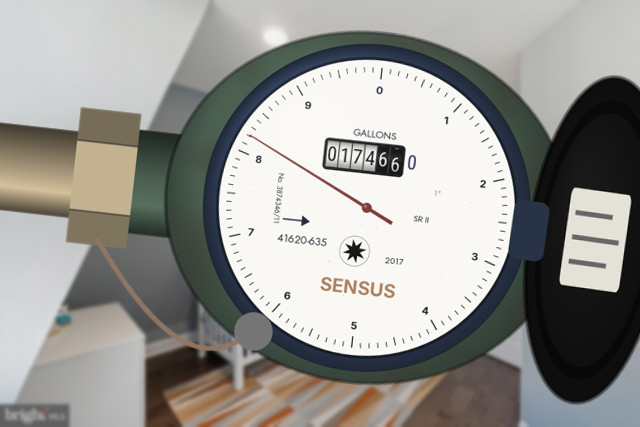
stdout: value=174658.2 unit=gal
